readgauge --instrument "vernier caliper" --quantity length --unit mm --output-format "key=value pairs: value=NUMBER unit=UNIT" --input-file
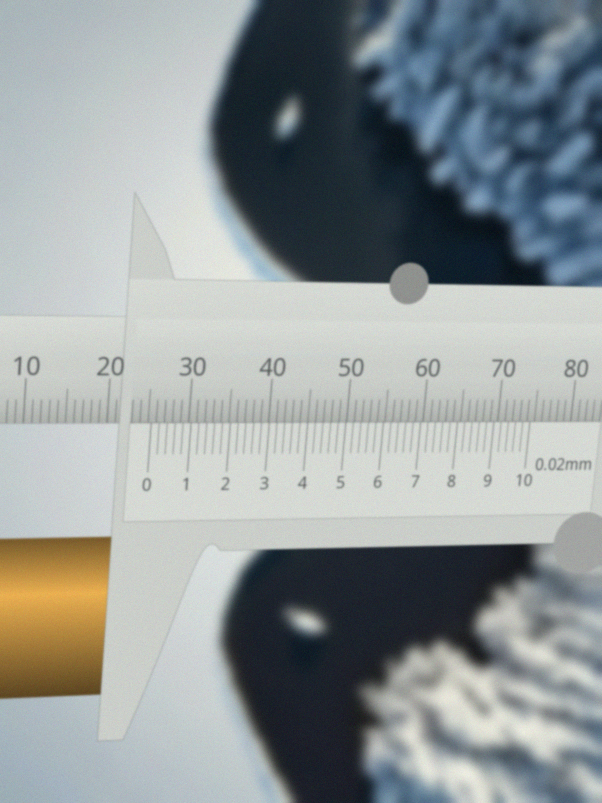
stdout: value=25.4 unit=mm
